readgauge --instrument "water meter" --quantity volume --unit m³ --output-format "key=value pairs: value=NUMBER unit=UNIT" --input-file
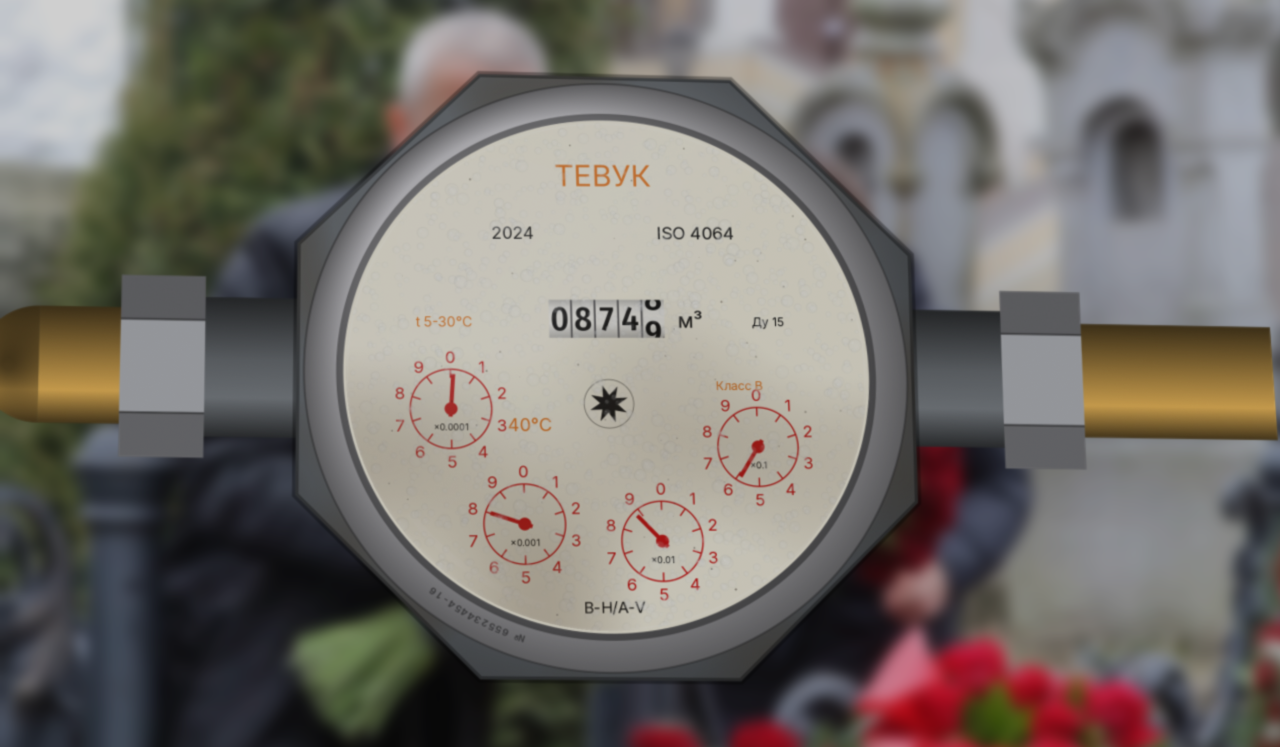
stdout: value=8748.5880 unit=m³
